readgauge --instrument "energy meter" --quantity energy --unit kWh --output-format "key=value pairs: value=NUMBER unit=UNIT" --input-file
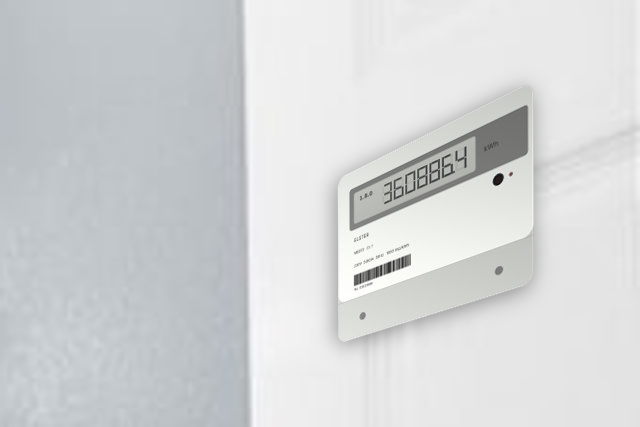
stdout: value=360886.4 unit=kWh
